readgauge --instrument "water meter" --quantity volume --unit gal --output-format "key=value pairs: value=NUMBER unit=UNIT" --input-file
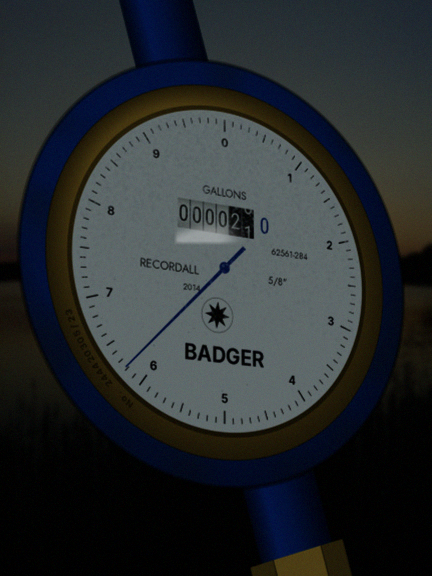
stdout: value=206.2 unit=gal
